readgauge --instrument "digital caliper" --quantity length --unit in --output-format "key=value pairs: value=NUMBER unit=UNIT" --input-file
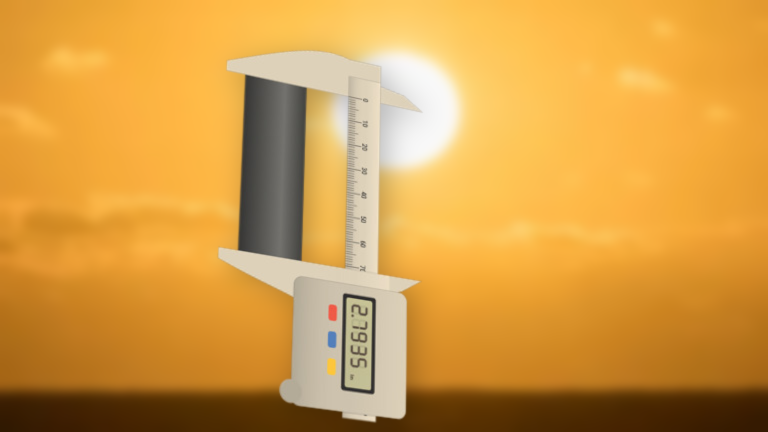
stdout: value=2.7935 unit=in
